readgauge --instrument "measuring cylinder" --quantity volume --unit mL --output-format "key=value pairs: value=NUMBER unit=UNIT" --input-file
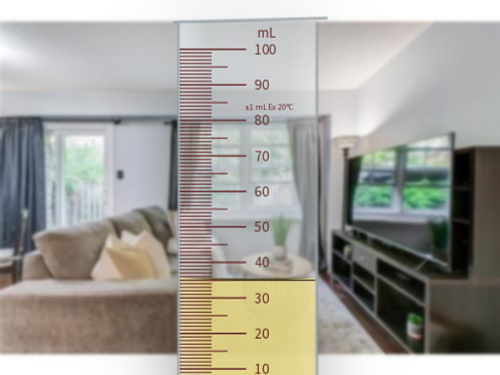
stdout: value=35 unit=mL
